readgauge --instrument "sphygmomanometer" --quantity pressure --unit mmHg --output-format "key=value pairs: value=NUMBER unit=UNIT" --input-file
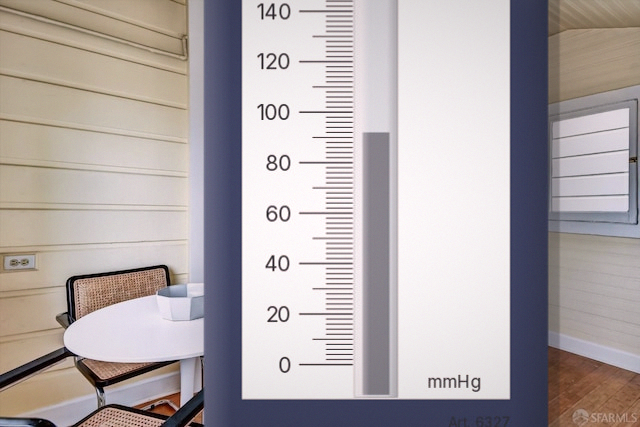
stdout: value=92 unit=mmHg
